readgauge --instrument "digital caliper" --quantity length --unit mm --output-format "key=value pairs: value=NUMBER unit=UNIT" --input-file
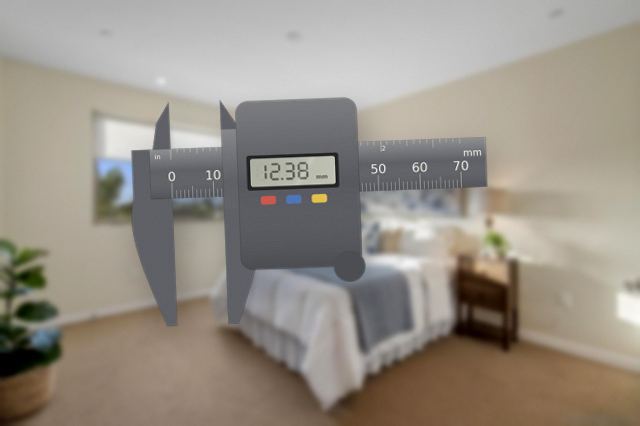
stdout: value=12.38 unit=mm
